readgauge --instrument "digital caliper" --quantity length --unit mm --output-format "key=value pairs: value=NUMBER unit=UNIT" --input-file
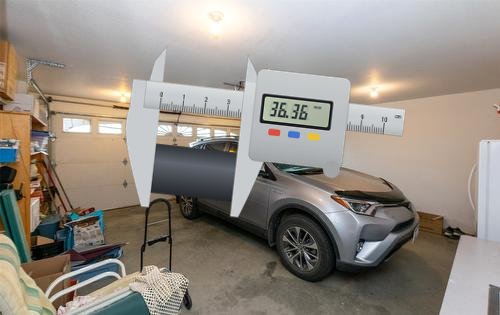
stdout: value=36.36 unit=mm
